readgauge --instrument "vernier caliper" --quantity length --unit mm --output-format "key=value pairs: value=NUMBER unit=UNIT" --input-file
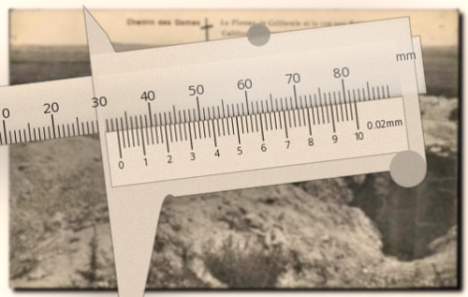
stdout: value=33.0 unit=mm
